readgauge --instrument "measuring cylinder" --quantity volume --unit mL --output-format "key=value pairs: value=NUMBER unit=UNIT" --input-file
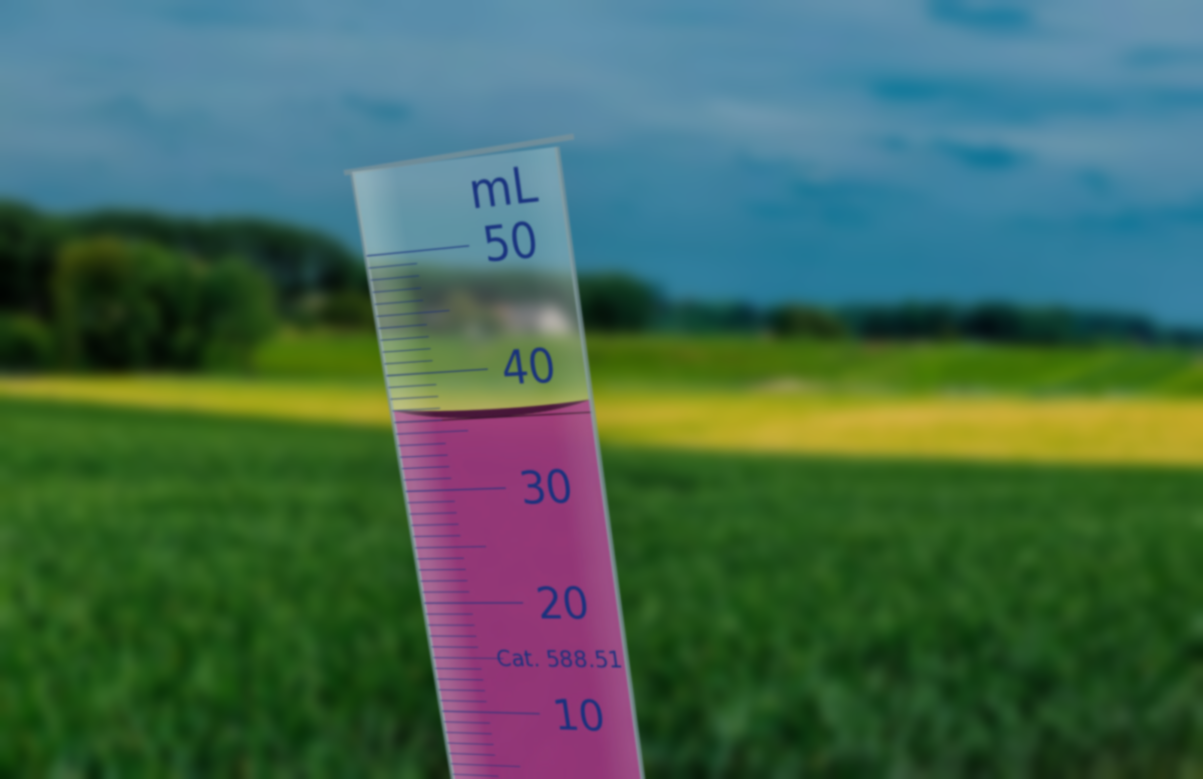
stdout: value=36 unit=mL
